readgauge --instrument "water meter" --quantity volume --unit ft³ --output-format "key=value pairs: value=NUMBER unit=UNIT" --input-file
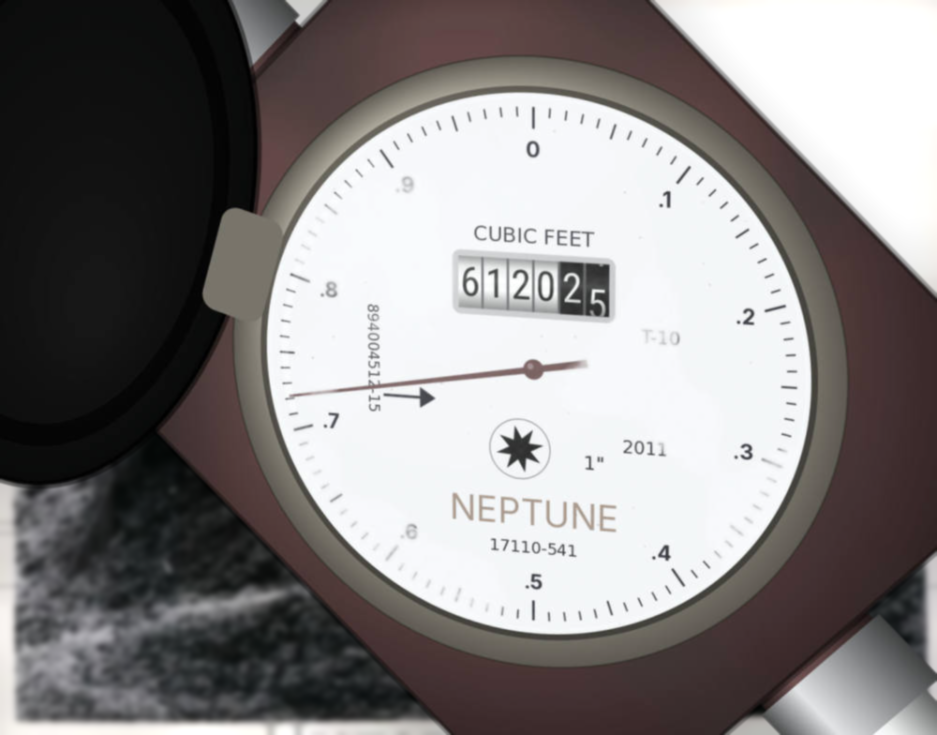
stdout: value=612024.72 unit=ft³
